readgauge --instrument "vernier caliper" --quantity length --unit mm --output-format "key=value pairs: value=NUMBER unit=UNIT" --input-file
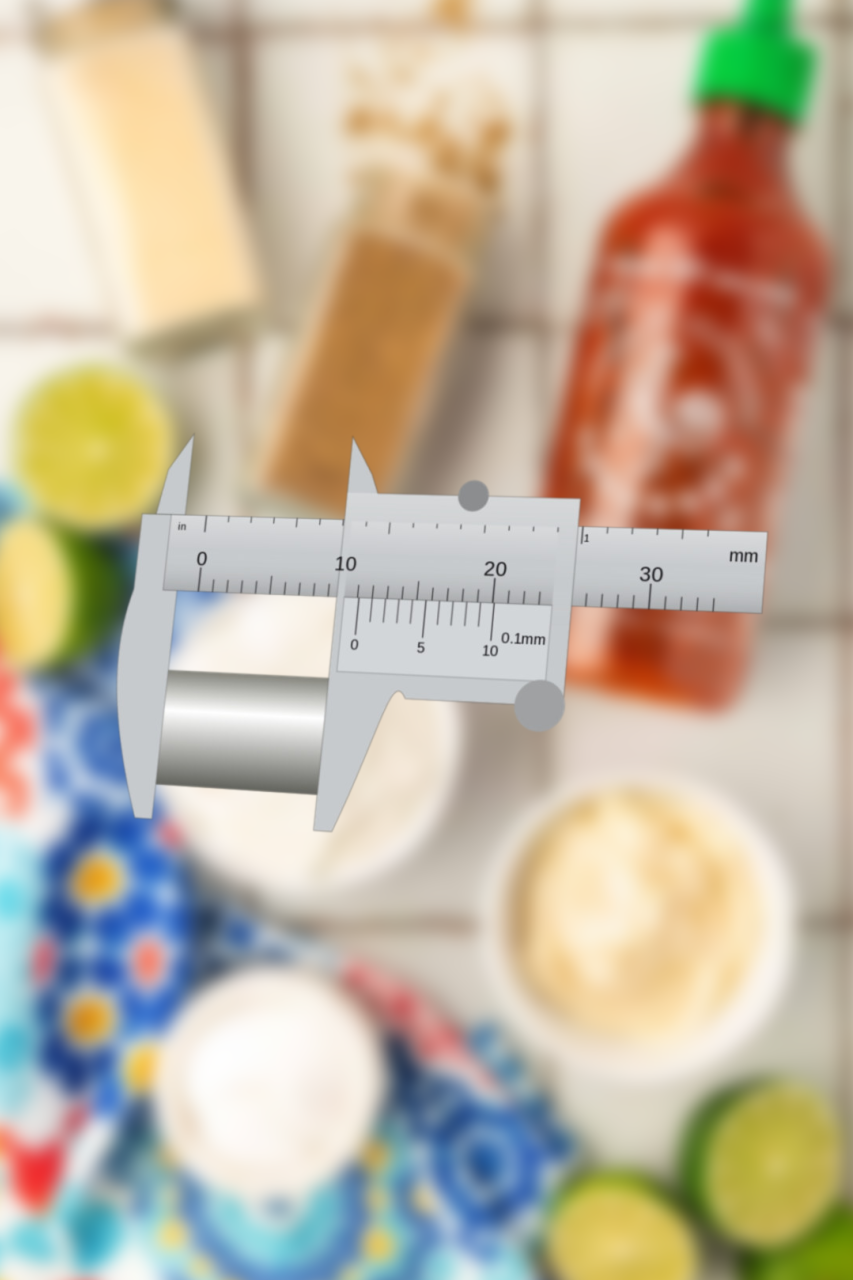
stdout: value=11.1 unit=mm
